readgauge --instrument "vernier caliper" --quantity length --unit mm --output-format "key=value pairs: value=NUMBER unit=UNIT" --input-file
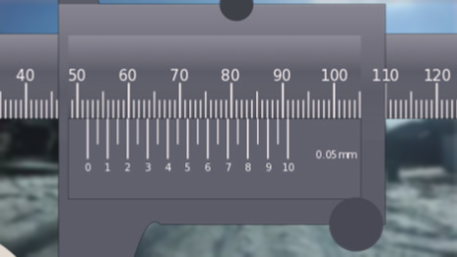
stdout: value=52.0 unit=mm
